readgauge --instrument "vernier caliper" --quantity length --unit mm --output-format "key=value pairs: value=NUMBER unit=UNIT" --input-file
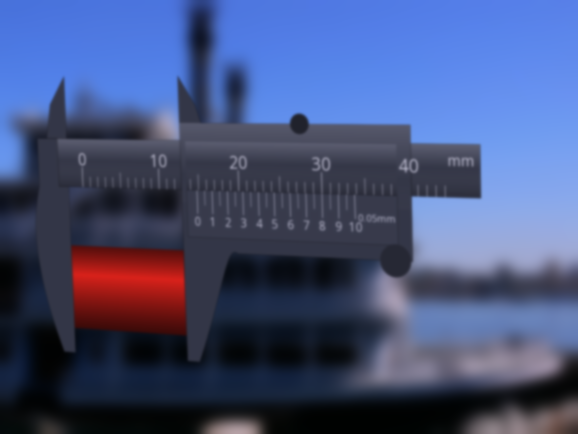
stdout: value=14.8 unit=mm
